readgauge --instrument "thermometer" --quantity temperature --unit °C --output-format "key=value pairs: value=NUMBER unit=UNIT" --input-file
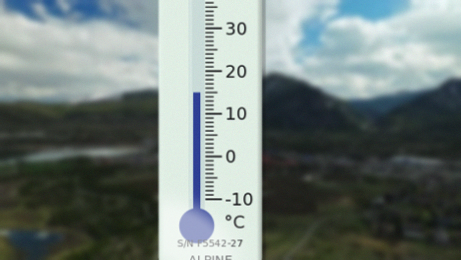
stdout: value=15 unit=°C
